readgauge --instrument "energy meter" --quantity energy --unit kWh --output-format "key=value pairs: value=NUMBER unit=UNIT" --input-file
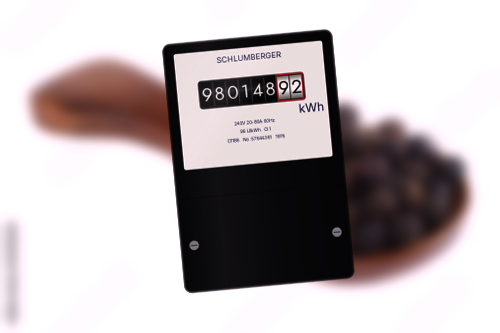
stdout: value=980148.92 unit=kWh
